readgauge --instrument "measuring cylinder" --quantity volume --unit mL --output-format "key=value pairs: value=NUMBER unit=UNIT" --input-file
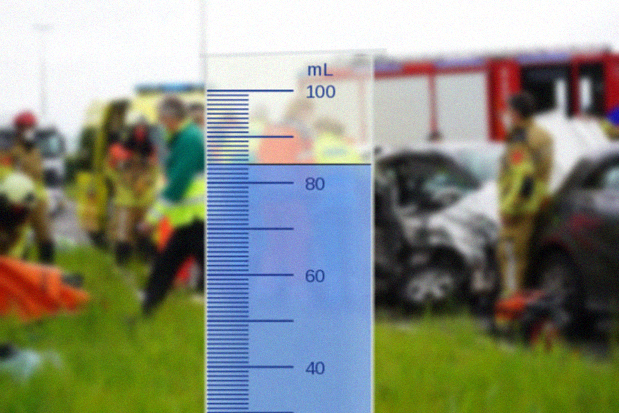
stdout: value=84 unit=mL
